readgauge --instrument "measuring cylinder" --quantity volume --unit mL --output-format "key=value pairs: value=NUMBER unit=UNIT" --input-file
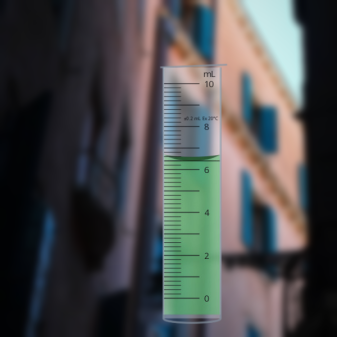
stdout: value=6.4 unit=mL
